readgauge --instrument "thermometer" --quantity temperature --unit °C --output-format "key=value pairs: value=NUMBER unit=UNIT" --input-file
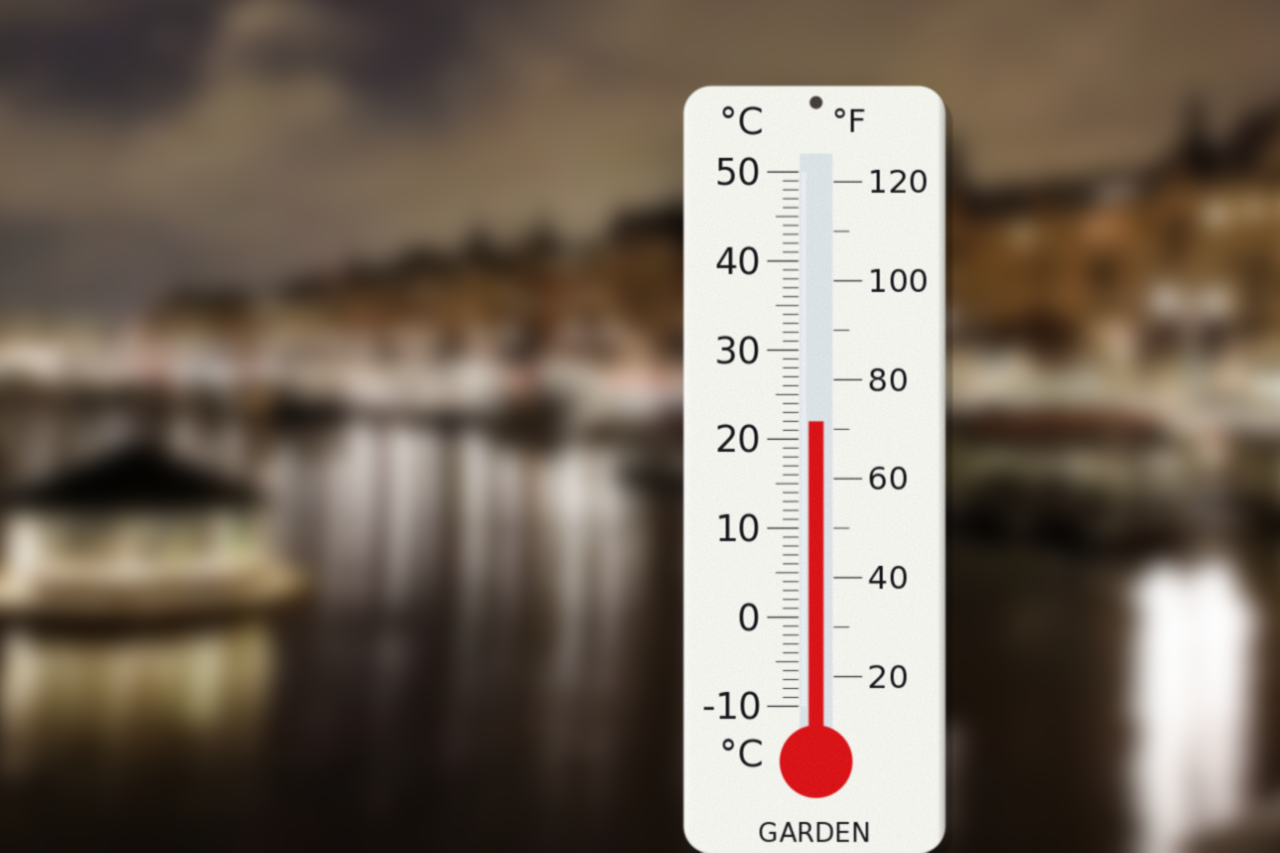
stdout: value=22 unit=°C
